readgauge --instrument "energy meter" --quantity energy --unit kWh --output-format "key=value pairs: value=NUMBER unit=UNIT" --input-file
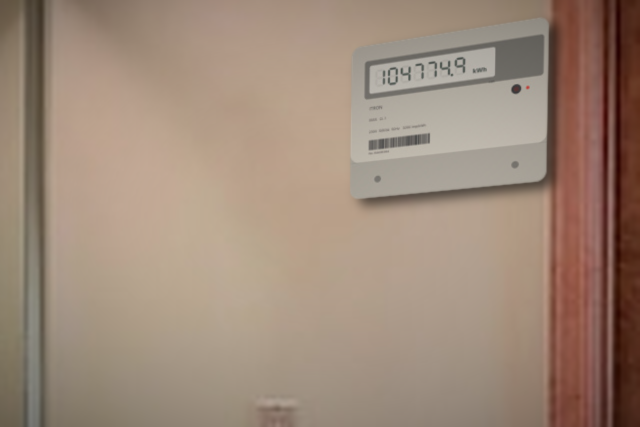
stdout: value=104774.9 unit=kWh
